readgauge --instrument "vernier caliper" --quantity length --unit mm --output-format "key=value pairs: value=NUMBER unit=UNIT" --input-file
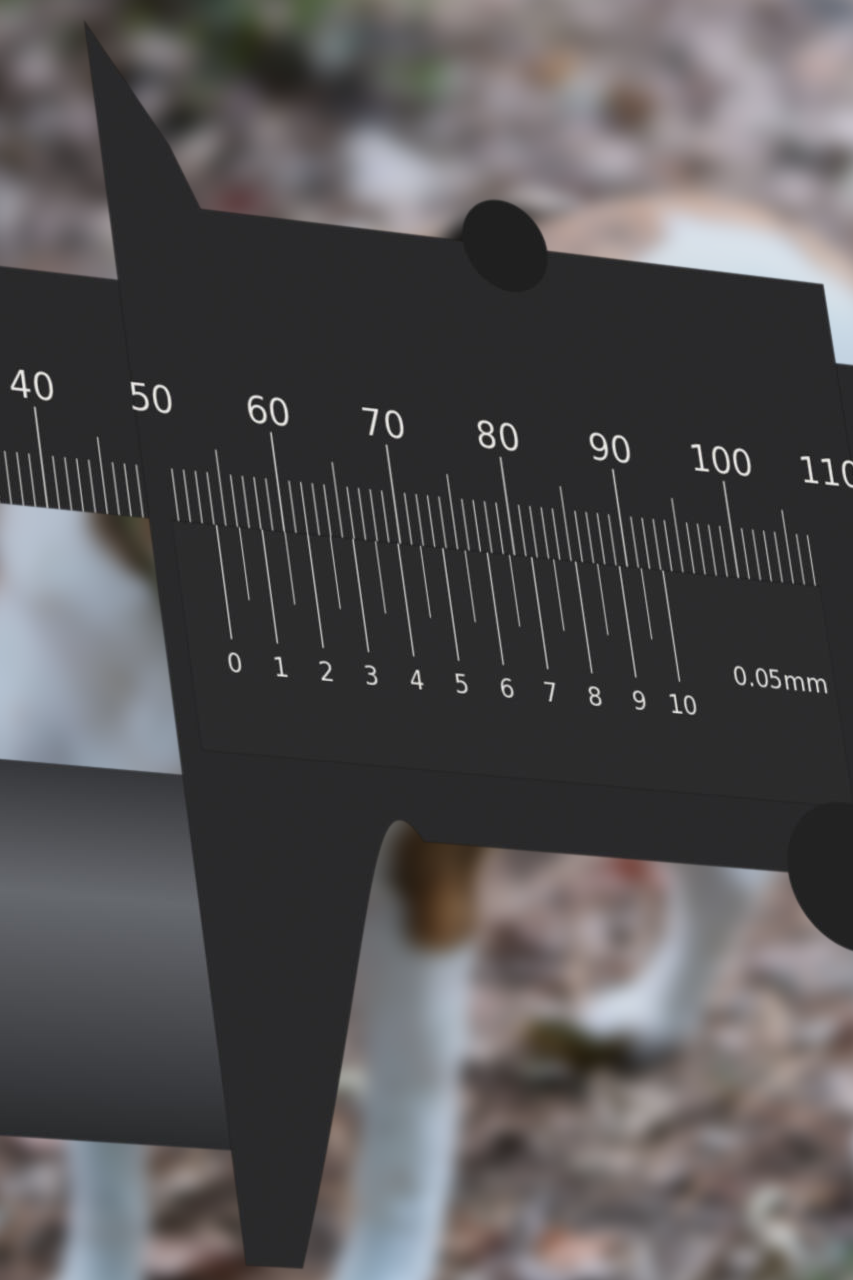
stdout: value=54.2 unit=mm
